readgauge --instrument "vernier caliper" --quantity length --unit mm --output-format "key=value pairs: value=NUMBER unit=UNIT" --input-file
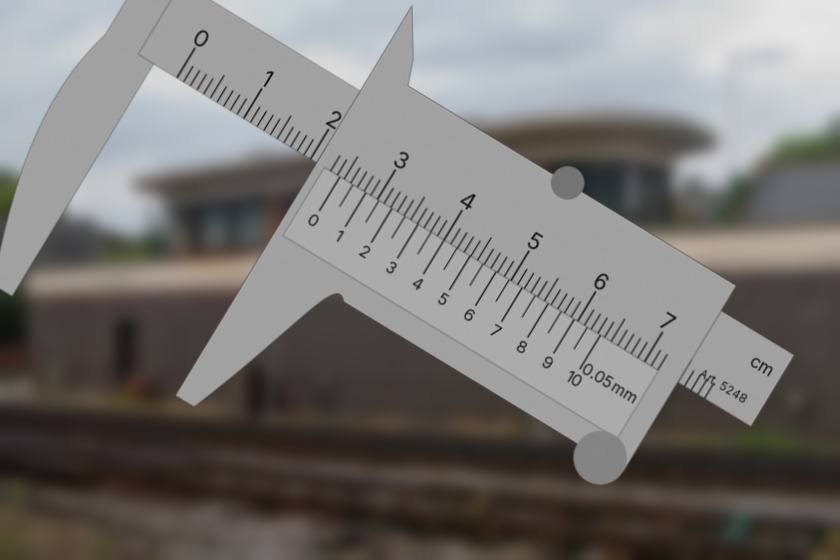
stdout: value=24.4 unit=mm
